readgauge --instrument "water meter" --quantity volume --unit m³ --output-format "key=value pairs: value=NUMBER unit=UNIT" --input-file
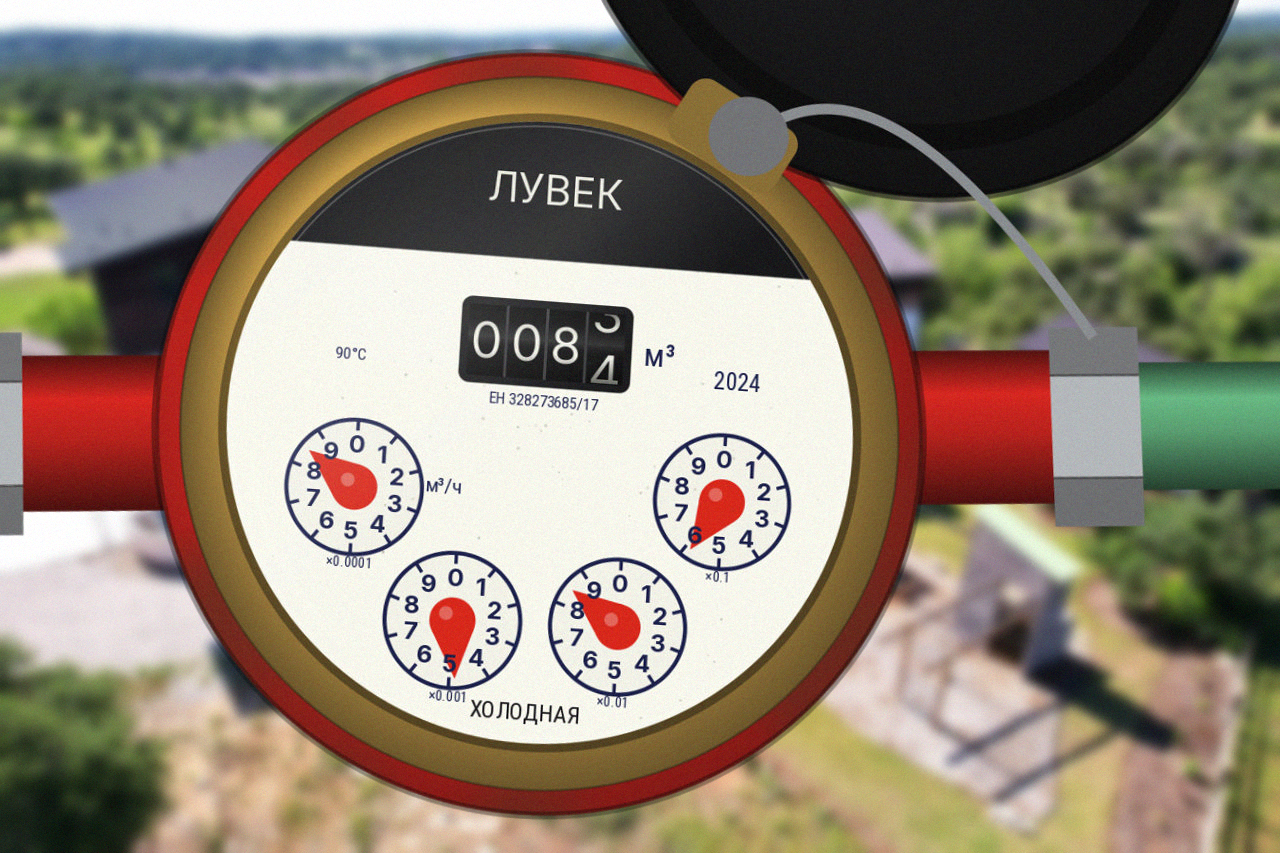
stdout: value=83.5848 unit=m³
